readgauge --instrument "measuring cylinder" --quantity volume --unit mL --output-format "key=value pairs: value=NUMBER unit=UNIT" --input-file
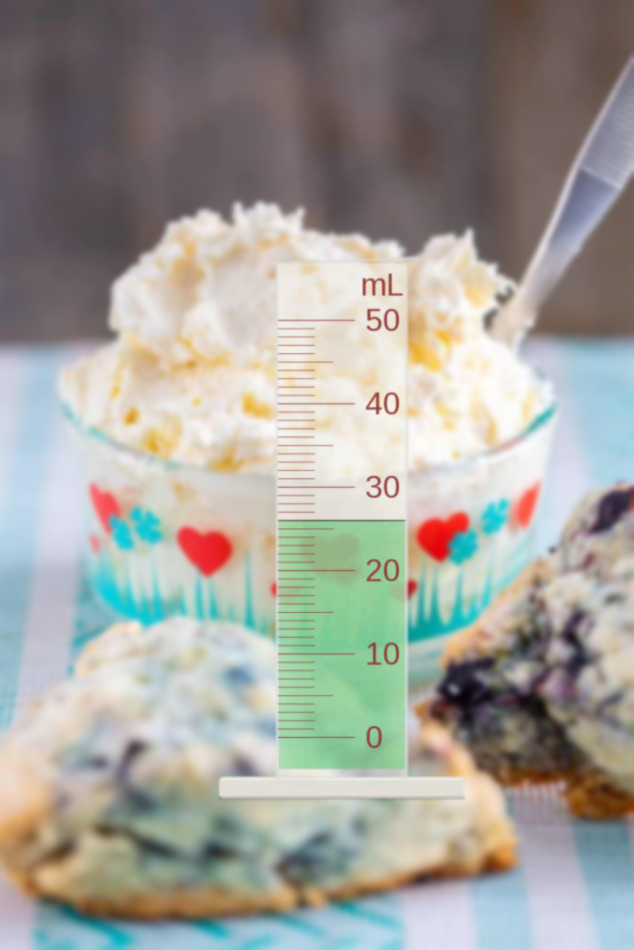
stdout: value=26 unit=mL
